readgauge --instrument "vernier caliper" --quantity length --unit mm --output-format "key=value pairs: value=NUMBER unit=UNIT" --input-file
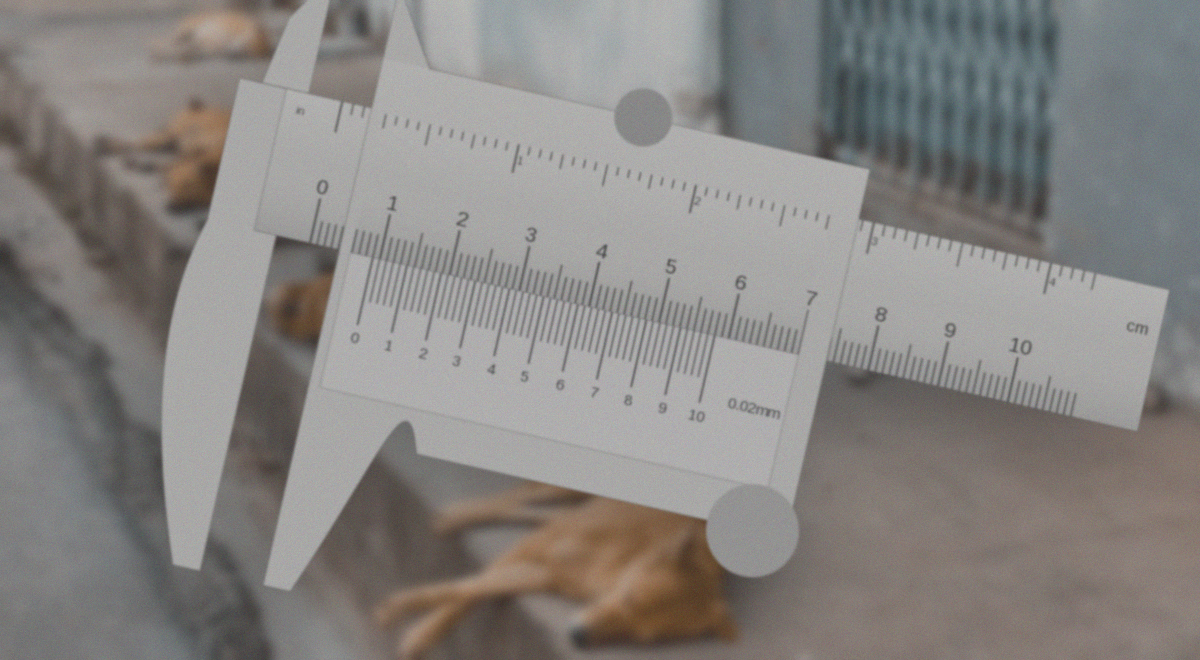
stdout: value=9.0 unit=mm
